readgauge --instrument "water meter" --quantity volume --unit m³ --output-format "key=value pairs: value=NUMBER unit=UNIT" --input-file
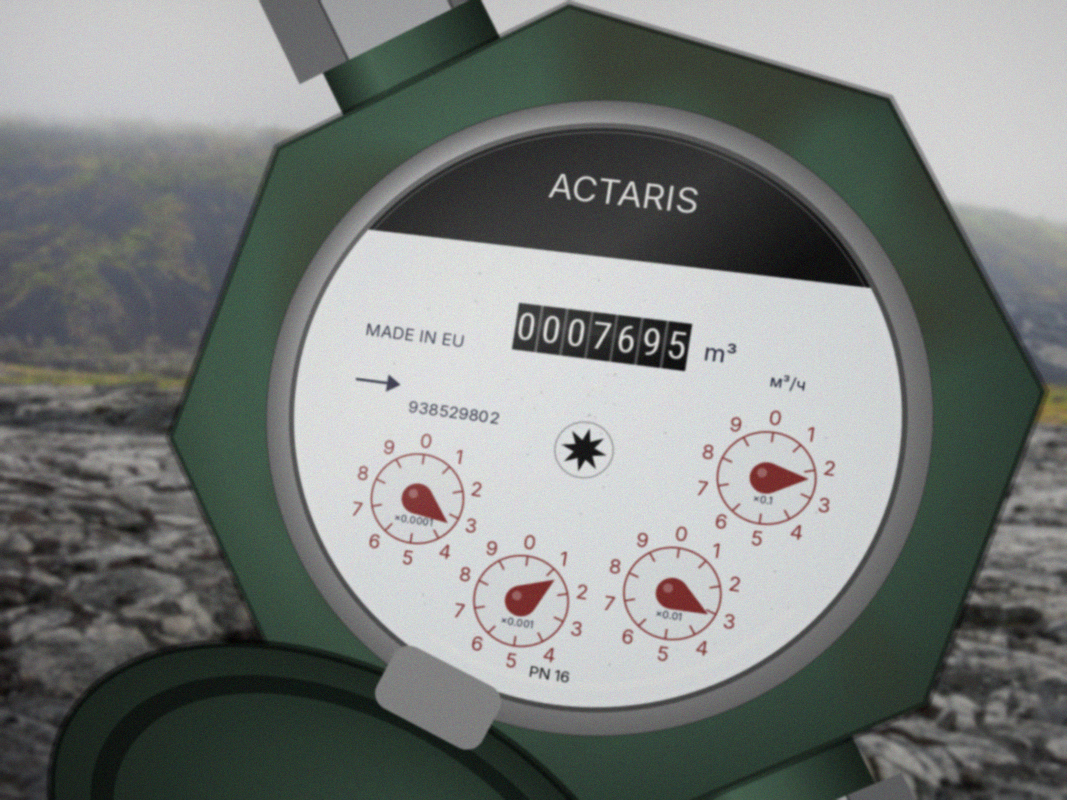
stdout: value=7695.2313 unit=m³
